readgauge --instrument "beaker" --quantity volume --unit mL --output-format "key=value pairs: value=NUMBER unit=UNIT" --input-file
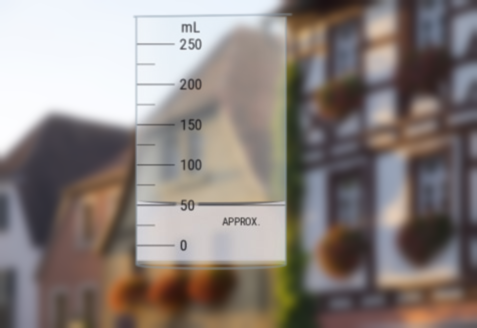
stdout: value=50 unit=mL
